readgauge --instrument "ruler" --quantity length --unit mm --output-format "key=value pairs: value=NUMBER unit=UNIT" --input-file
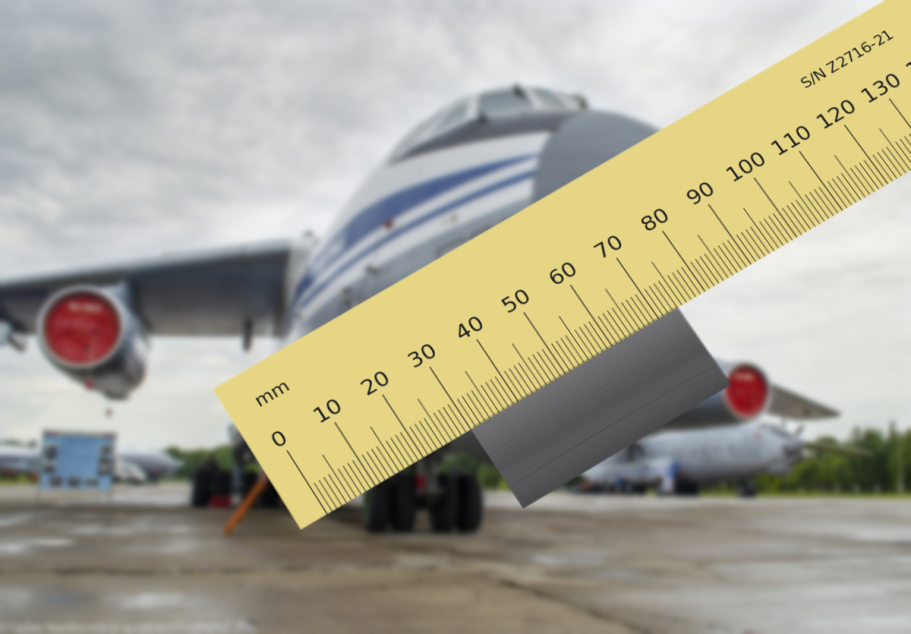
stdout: value=44 unit=mm
